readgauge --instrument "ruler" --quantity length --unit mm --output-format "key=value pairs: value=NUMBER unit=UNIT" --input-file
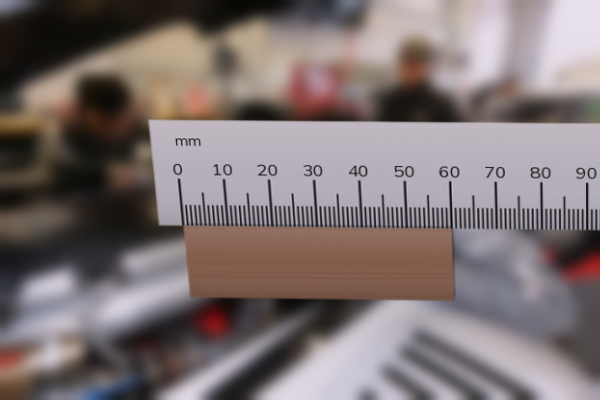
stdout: value=60 unit=mm
